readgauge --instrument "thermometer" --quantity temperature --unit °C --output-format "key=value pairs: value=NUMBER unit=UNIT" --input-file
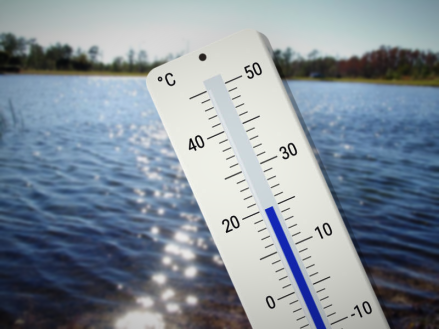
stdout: value=20 unit=°C
